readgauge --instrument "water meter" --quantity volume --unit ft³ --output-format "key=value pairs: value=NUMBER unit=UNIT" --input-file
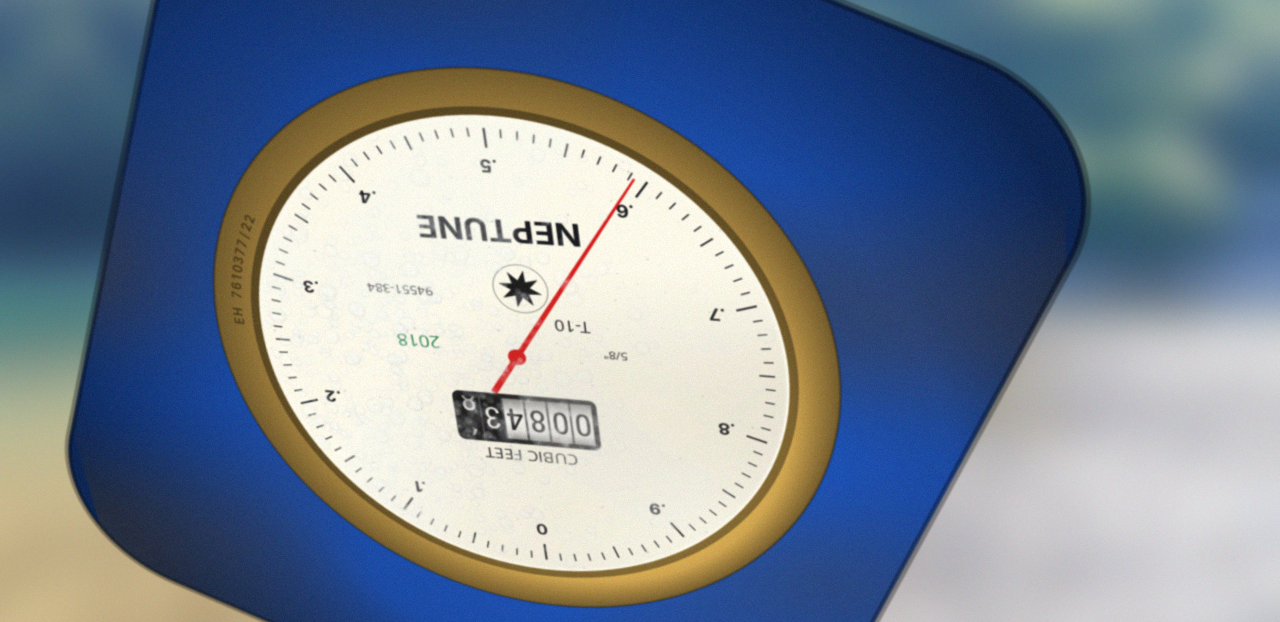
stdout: value=8437.59 unit=ft³
